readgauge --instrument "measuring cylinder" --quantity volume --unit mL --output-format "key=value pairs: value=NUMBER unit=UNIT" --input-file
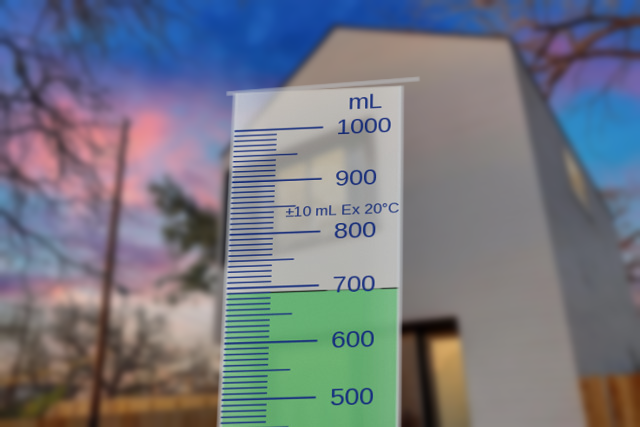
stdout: value=690 unit=mL
